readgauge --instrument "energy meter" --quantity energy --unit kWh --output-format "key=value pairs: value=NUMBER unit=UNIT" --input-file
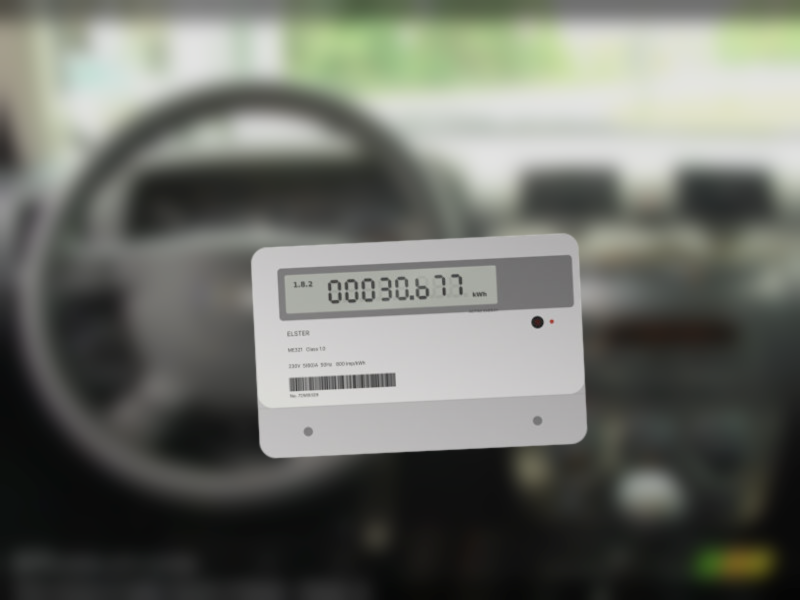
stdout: value=30.677 unit=kWh
